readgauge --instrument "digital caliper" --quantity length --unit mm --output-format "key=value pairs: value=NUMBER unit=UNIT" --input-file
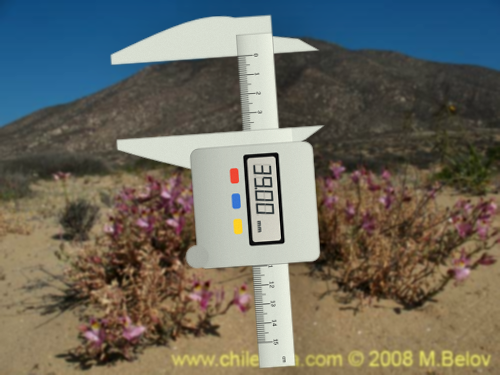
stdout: value=39.00 unit=mm
